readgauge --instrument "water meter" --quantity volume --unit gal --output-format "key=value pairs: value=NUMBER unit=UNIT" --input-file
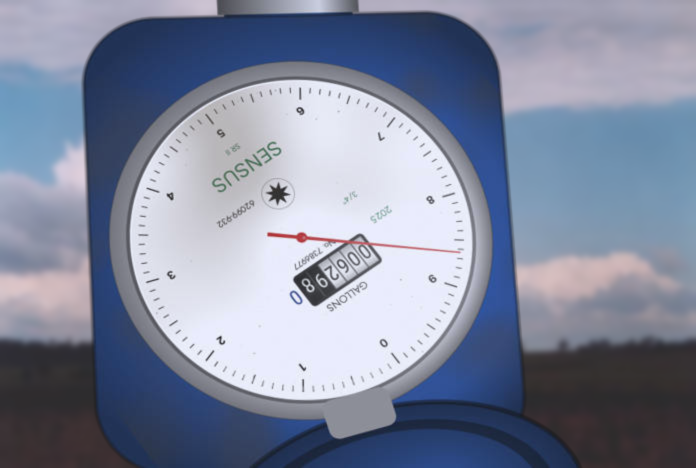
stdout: value=62978.6 unit=gal
